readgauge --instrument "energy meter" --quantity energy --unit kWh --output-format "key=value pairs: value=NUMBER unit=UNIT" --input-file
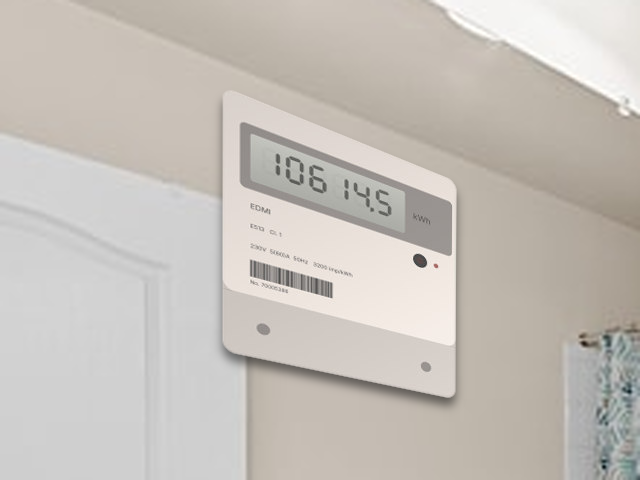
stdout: value=10614.5 unit=kWh
